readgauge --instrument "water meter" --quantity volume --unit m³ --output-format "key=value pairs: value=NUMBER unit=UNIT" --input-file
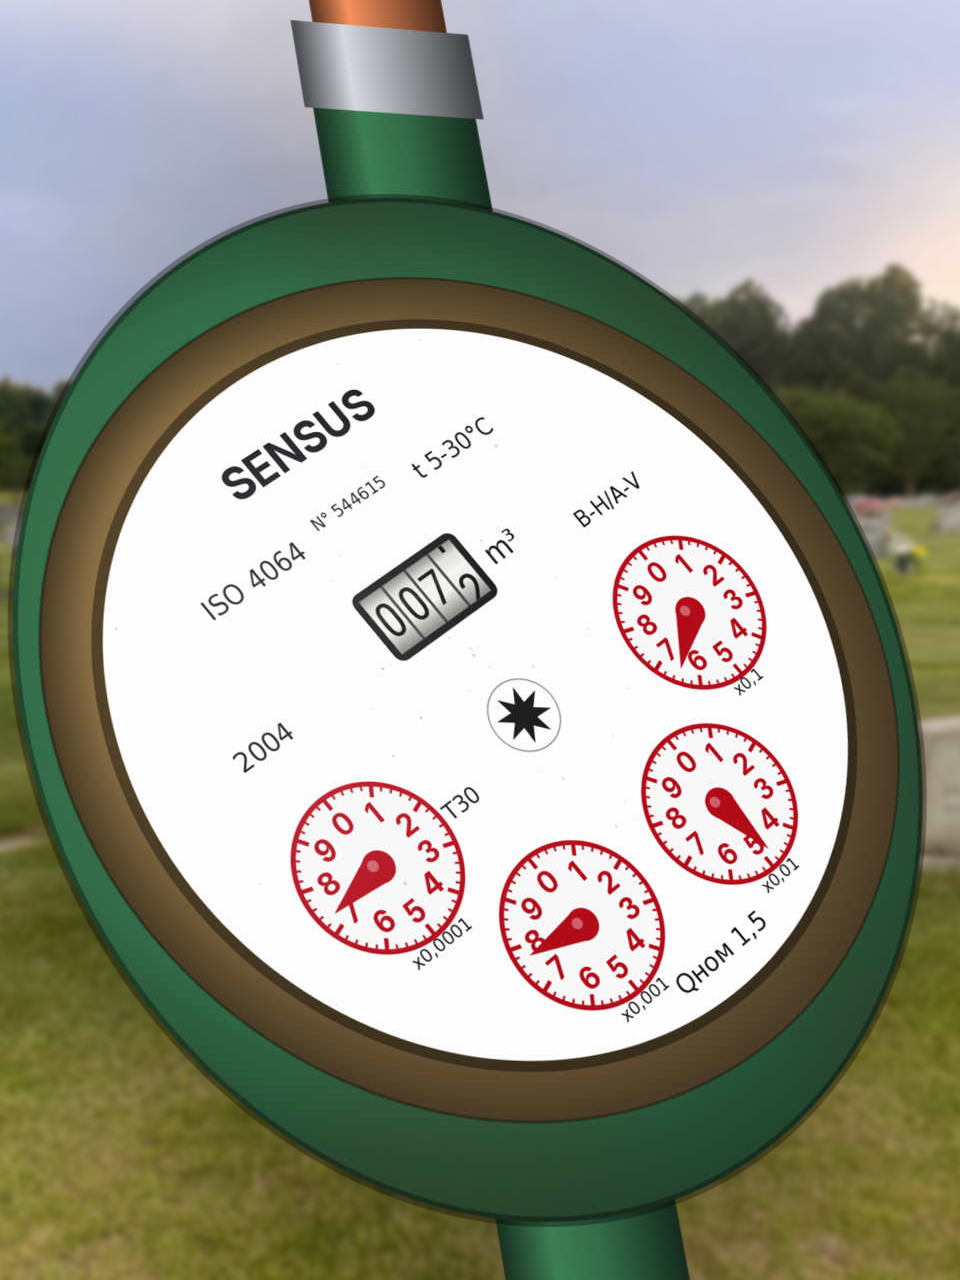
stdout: value=71.6477 unit=m³
